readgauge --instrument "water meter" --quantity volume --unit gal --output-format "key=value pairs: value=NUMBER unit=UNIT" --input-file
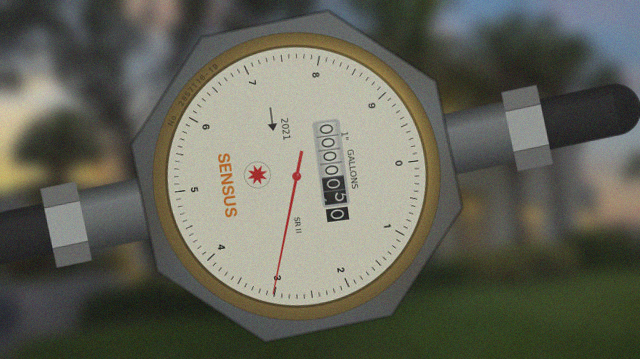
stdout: value=53.0 unit=gal
